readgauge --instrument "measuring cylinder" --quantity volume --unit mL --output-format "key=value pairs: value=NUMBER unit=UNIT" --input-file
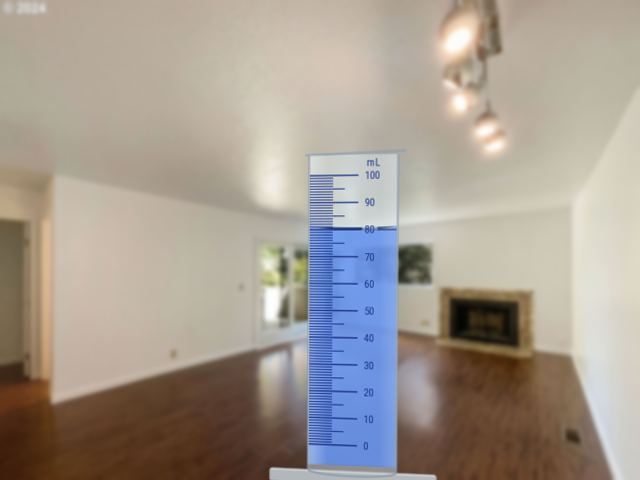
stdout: value=80 unit=mL
